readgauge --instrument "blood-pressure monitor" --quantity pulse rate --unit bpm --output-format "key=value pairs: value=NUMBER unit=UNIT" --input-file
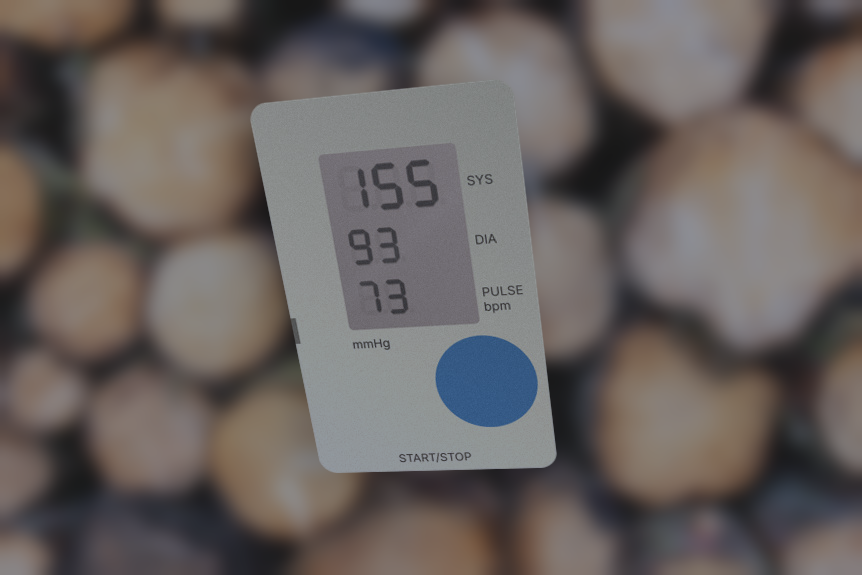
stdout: value=73 unit=bpm
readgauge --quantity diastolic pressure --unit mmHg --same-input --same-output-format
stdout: value=93 unit=mmHg
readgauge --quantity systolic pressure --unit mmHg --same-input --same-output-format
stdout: value=155 unit=mmHg
